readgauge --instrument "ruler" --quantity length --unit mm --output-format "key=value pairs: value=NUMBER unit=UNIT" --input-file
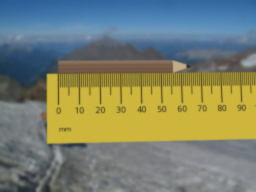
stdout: value=65 unit=mm
